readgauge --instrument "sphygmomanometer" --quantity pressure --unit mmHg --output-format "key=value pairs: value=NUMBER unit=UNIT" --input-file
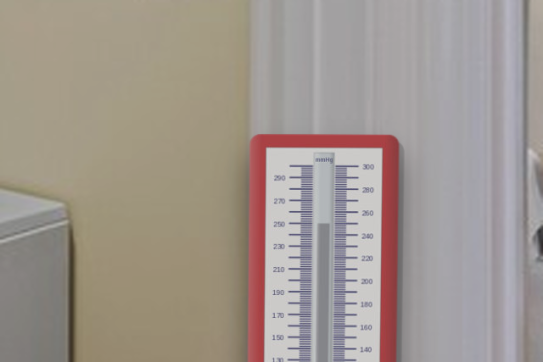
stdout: value=250 unit=mmHg
